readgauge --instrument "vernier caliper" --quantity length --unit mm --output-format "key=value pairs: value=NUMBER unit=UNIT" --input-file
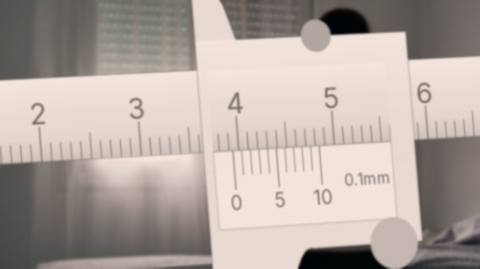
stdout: value=39.4 unit=mm
